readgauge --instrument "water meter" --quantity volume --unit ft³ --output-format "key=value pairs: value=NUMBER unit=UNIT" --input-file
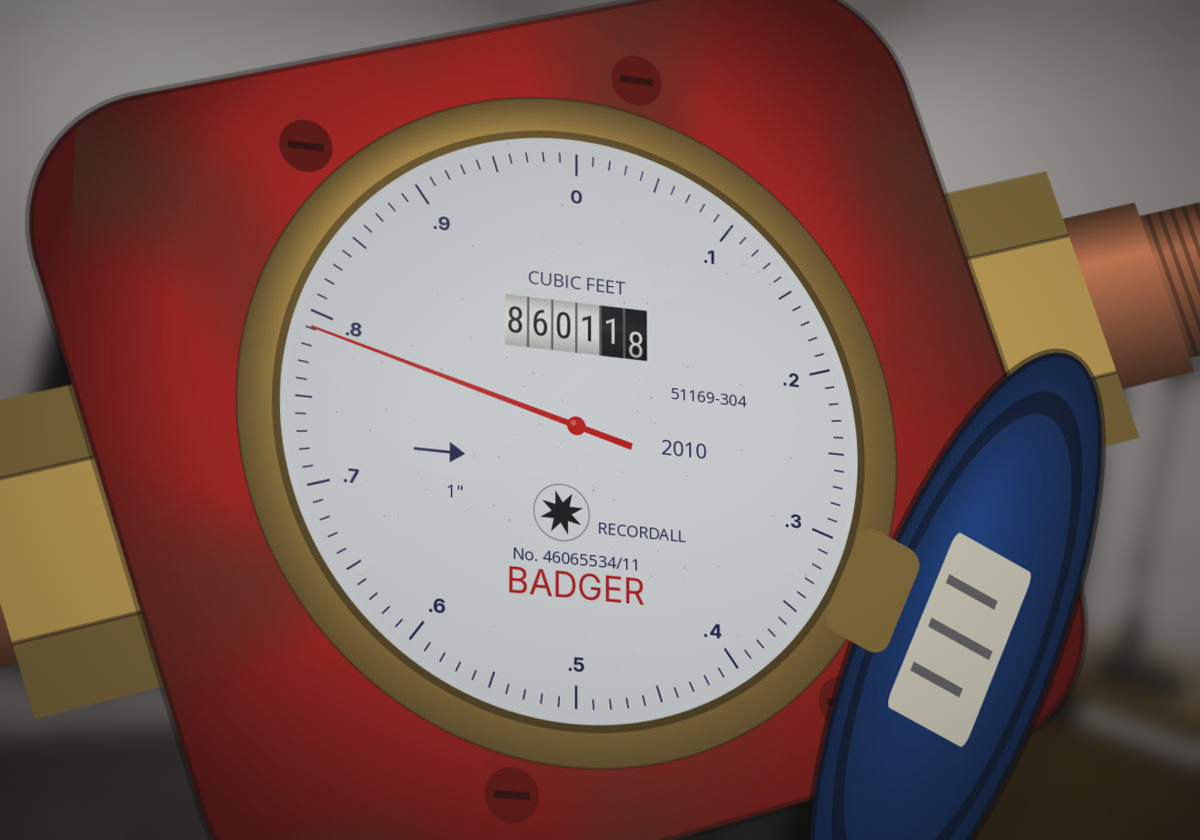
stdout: value=860117.79 unit=ft³
